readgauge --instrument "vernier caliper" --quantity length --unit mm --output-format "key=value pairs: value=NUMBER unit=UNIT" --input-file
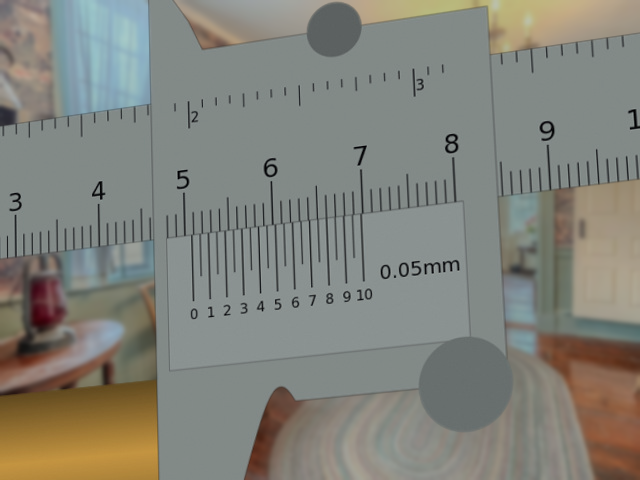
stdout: value=50.8 unit=mm
